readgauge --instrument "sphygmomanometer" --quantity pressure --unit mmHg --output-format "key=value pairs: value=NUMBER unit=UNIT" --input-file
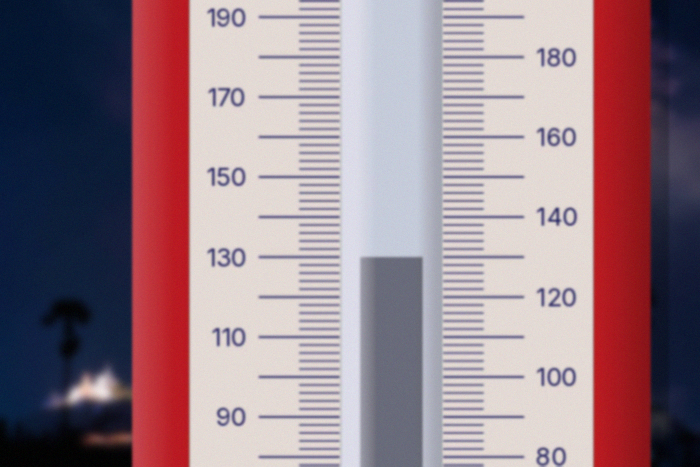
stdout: value=130 unit=mmHg
